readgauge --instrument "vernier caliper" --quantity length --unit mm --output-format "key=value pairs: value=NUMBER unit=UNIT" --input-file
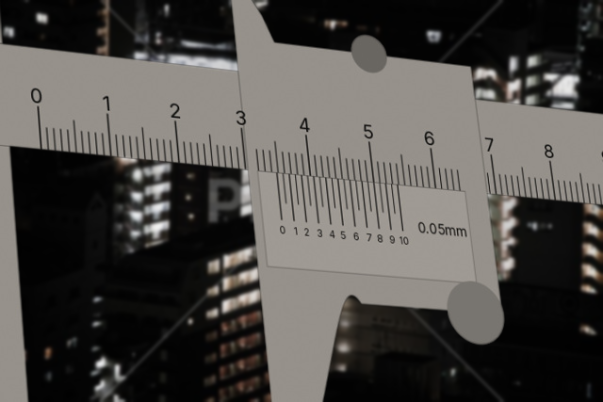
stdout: value=34.8 unit=mm
